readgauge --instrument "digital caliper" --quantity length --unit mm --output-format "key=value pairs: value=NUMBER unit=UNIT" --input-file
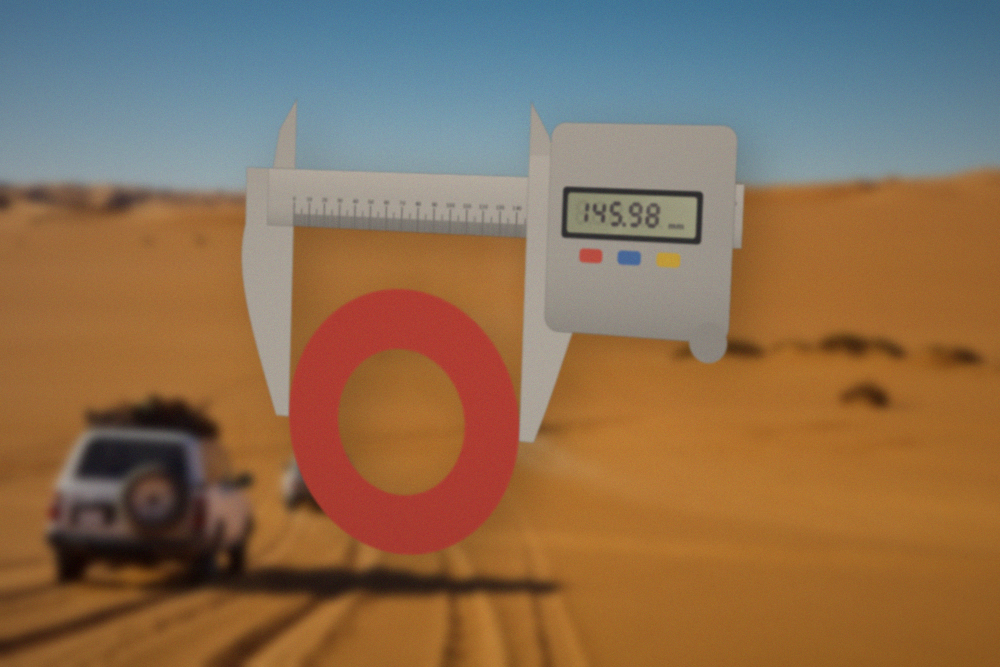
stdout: value=145.98 unit=mm
